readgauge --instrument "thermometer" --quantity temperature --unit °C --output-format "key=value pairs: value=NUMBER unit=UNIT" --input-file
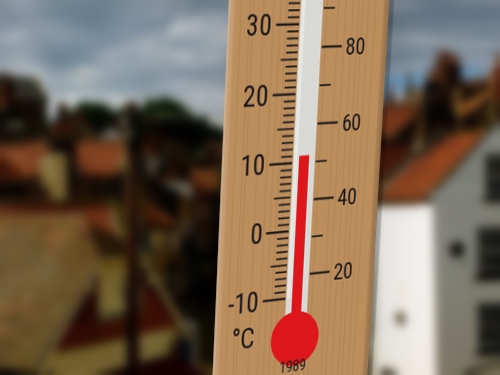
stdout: value=11 unit=°C
